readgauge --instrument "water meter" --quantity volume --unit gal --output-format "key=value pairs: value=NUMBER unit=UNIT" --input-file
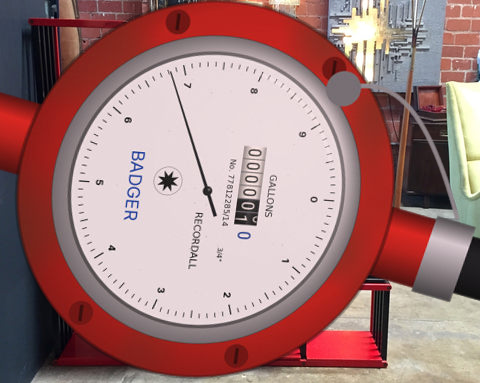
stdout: value=6.8 unit=gal
